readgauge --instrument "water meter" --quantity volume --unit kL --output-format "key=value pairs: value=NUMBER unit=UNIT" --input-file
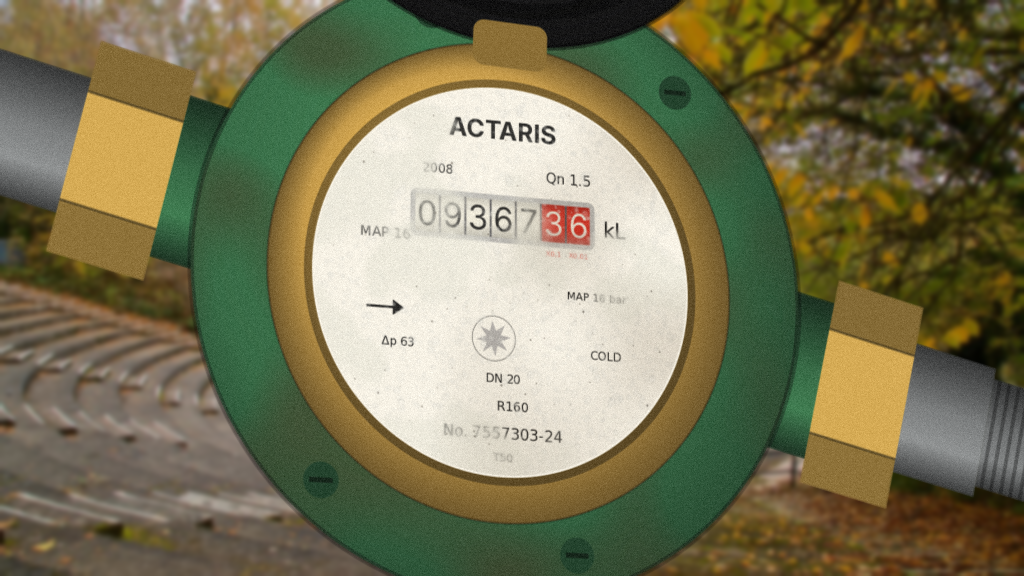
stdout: value=9367.36 unit=kL
